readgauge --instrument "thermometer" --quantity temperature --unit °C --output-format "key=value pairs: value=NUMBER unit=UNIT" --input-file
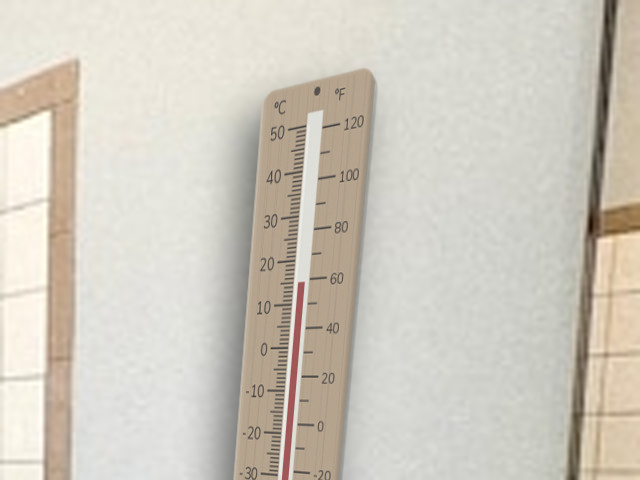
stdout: value=15 unit=°C
